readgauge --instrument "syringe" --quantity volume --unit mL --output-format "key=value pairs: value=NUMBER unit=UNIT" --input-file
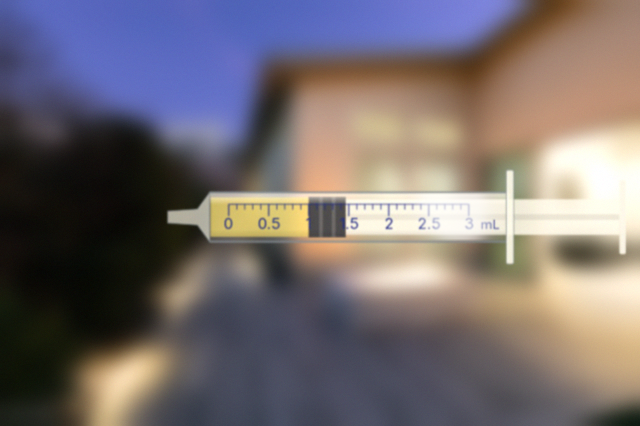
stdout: value=1 unit=mL
